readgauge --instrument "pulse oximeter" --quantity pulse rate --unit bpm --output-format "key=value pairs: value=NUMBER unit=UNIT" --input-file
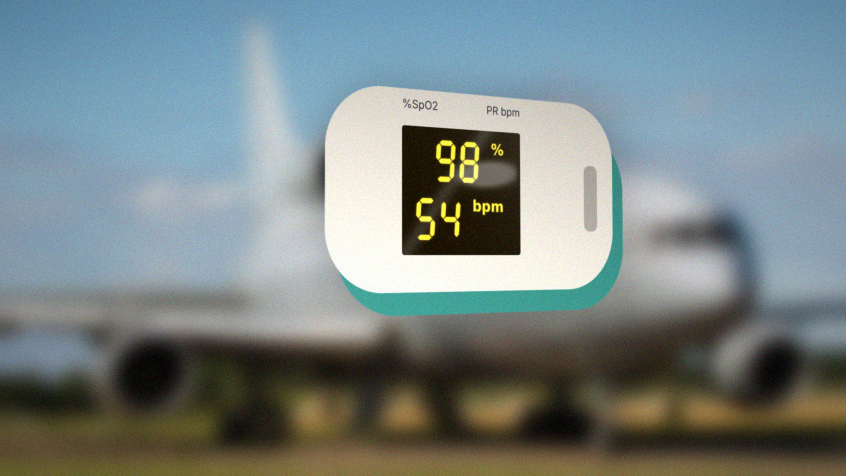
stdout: value=54 unit=bpm
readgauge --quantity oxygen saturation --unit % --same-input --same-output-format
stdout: value=98 unit=%
